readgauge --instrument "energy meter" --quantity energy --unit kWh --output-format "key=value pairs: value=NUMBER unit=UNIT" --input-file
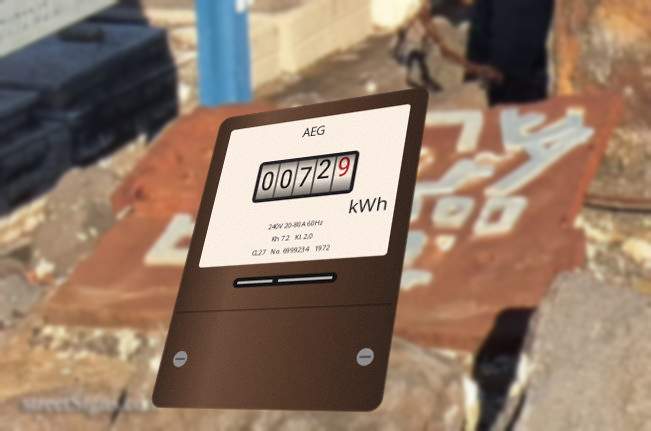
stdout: value=72.9 unit=kWh
